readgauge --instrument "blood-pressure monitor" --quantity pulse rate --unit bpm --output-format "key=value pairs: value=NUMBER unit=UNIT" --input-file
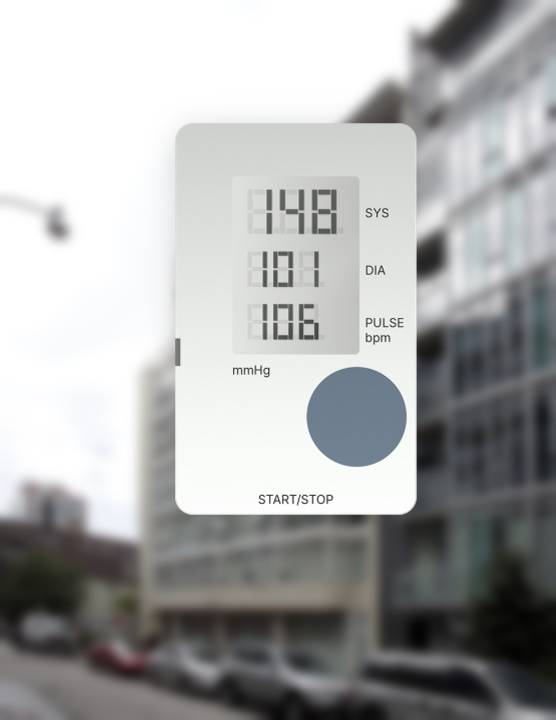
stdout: value=106 unit=bpm
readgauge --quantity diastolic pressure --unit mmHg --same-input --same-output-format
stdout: value=101 unit=mmHg
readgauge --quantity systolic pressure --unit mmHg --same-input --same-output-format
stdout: value=148 unit=mmHg
